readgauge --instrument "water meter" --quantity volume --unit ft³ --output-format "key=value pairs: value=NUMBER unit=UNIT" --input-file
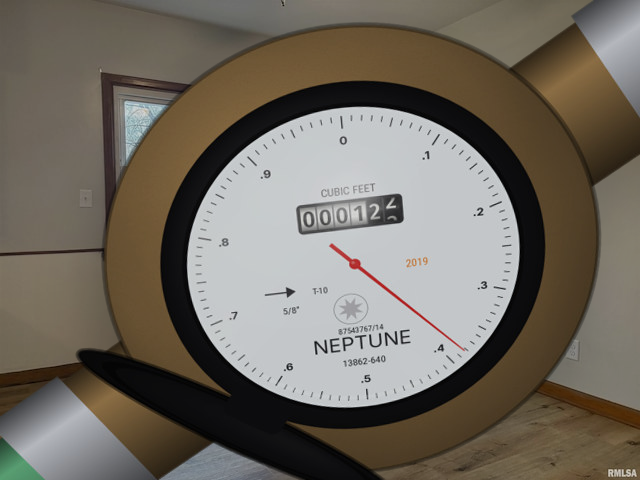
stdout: value=122.38 unit=ft³
